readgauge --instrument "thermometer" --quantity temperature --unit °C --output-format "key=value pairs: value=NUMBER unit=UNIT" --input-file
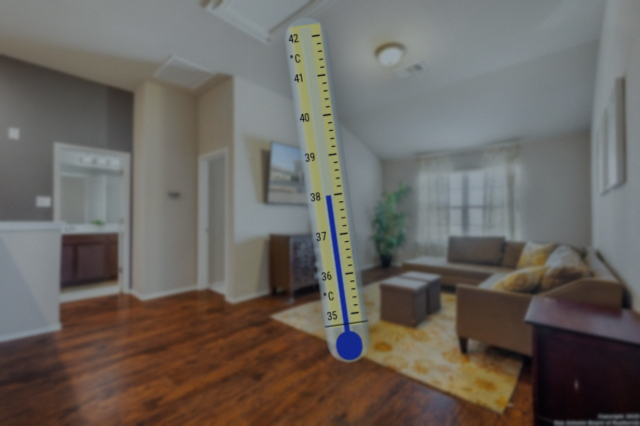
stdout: value=38 unit=°C
